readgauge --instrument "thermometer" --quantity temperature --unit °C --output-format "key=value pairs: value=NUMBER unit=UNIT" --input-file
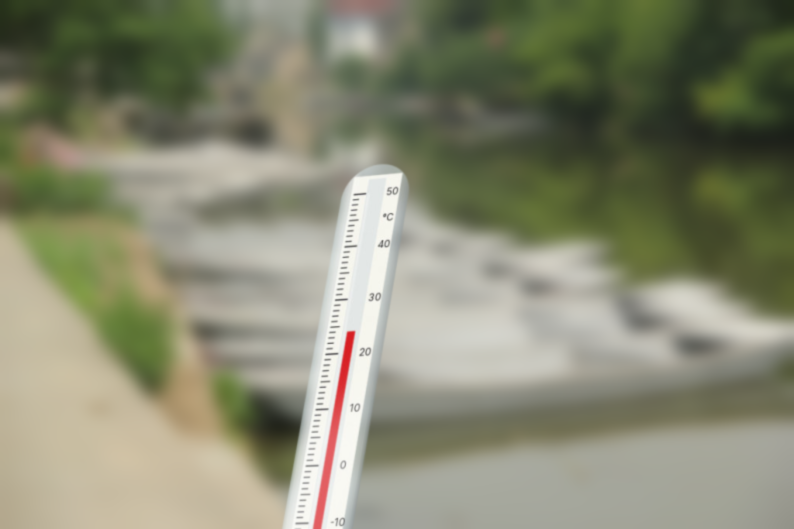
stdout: value=24 unit=°C
